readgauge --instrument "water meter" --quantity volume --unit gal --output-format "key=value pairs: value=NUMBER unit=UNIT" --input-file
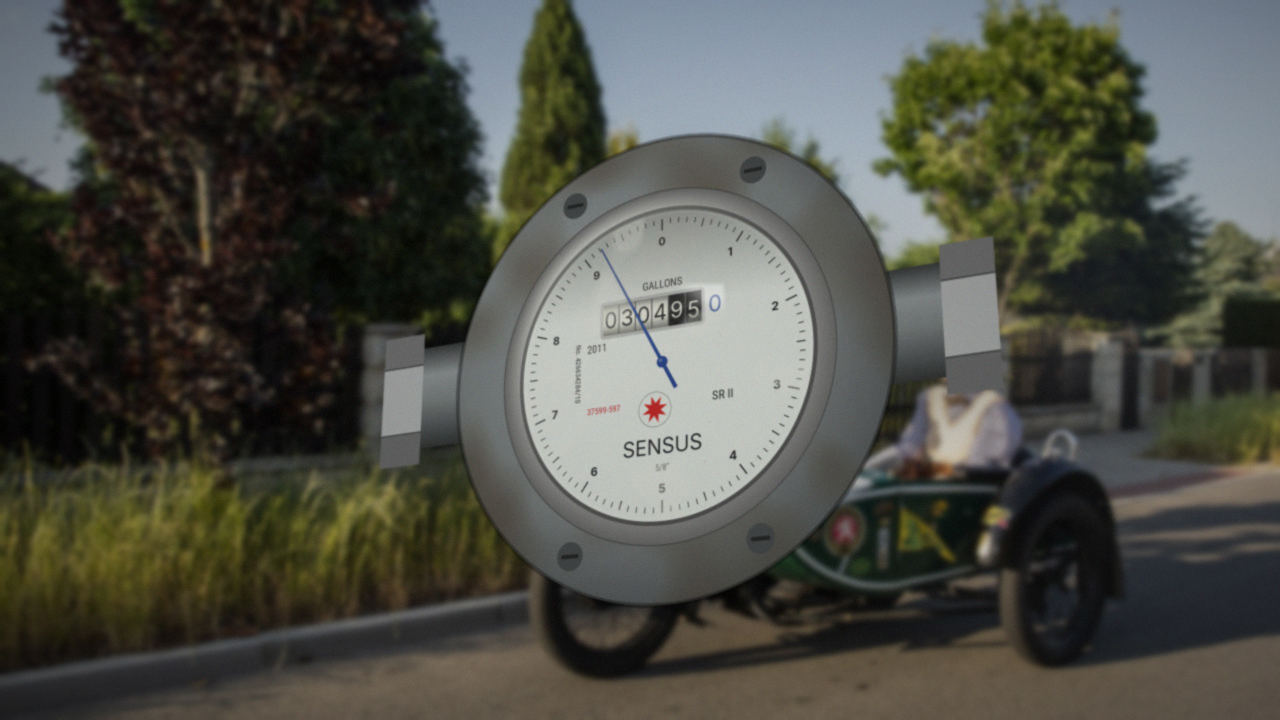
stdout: value=304949.2 unit=gal
